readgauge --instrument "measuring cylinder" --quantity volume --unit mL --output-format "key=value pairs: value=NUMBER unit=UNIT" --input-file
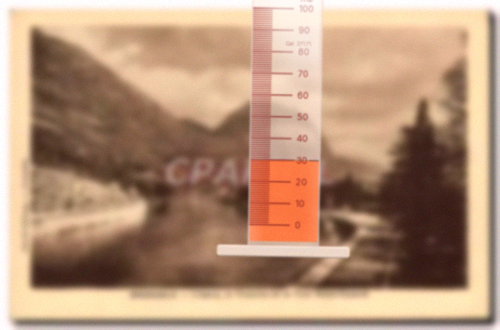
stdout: value=30 unit=mL
